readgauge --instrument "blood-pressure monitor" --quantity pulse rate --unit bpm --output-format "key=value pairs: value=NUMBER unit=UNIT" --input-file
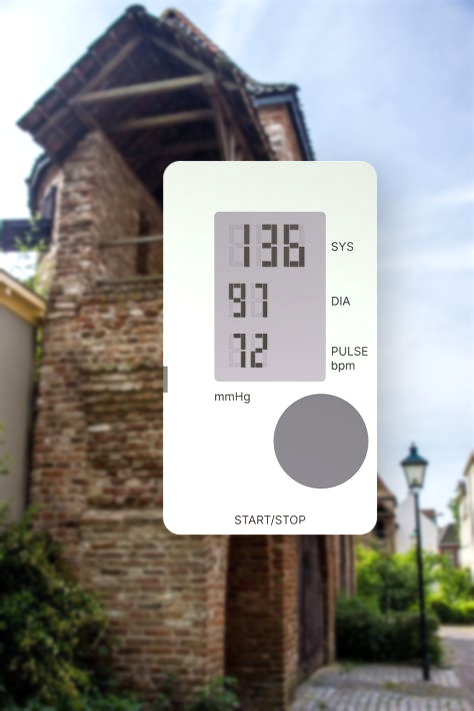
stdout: value=72 unit=bpm
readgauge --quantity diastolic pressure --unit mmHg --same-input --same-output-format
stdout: value=97 unit=mmHg
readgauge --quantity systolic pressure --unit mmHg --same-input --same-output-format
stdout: value=136 unit=mmHg
